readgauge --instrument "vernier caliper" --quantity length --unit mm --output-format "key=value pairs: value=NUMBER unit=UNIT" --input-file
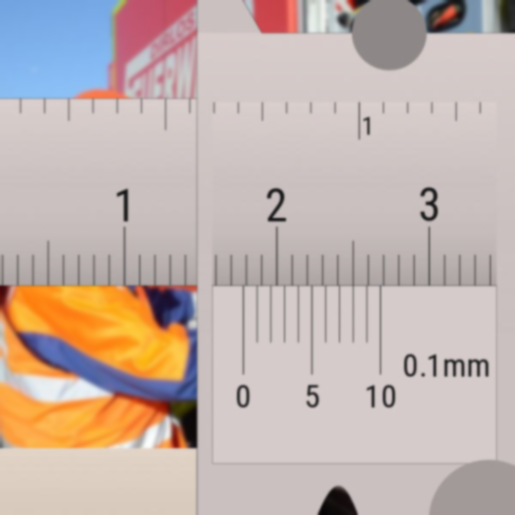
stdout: value=17.8 unit=mm
